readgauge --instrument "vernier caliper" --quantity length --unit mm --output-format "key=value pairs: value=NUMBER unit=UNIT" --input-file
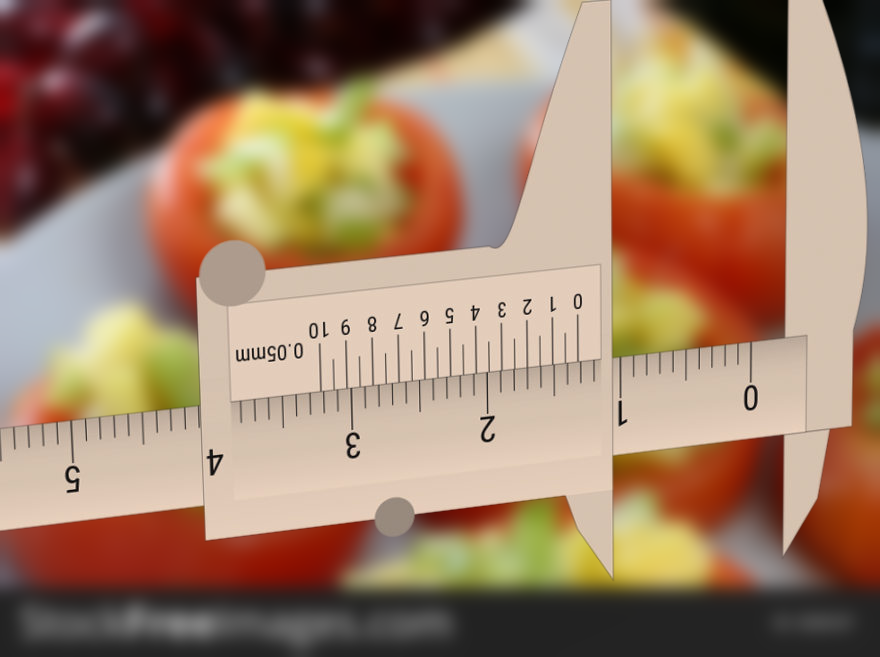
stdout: value=13.2 unit=mm
